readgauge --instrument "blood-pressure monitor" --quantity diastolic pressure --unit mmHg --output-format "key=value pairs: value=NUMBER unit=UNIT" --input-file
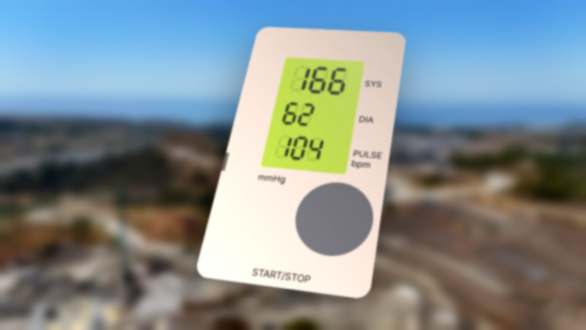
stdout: value=62 unit=mmHg
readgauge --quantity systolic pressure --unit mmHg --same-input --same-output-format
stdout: value=166 unit=mmHg
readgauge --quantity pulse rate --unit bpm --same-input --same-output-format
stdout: value=104 unit=bpm
